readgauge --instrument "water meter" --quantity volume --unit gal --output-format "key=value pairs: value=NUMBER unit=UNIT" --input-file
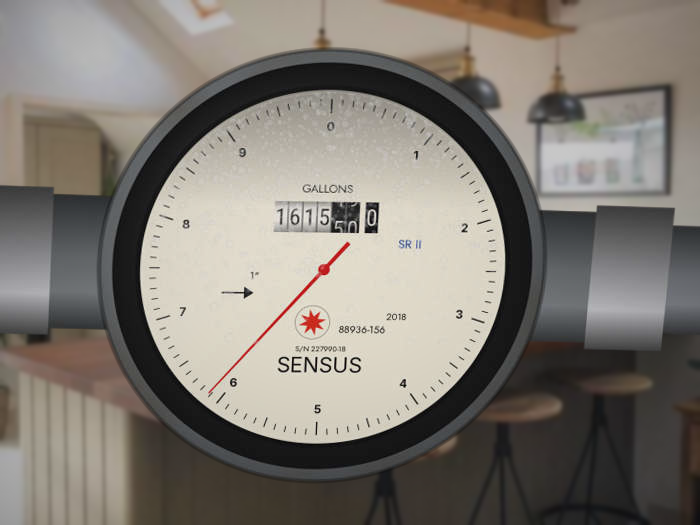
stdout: value=1615496.1 unit=gal
